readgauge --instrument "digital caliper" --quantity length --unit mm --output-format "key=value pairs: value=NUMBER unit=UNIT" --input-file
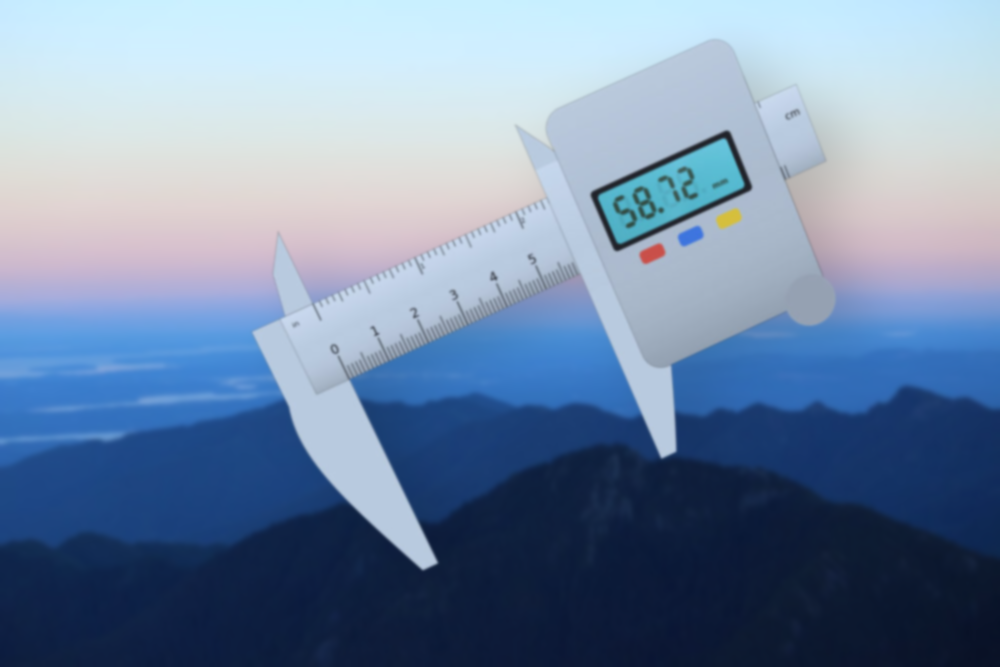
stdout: value=58.72 unit=mm
